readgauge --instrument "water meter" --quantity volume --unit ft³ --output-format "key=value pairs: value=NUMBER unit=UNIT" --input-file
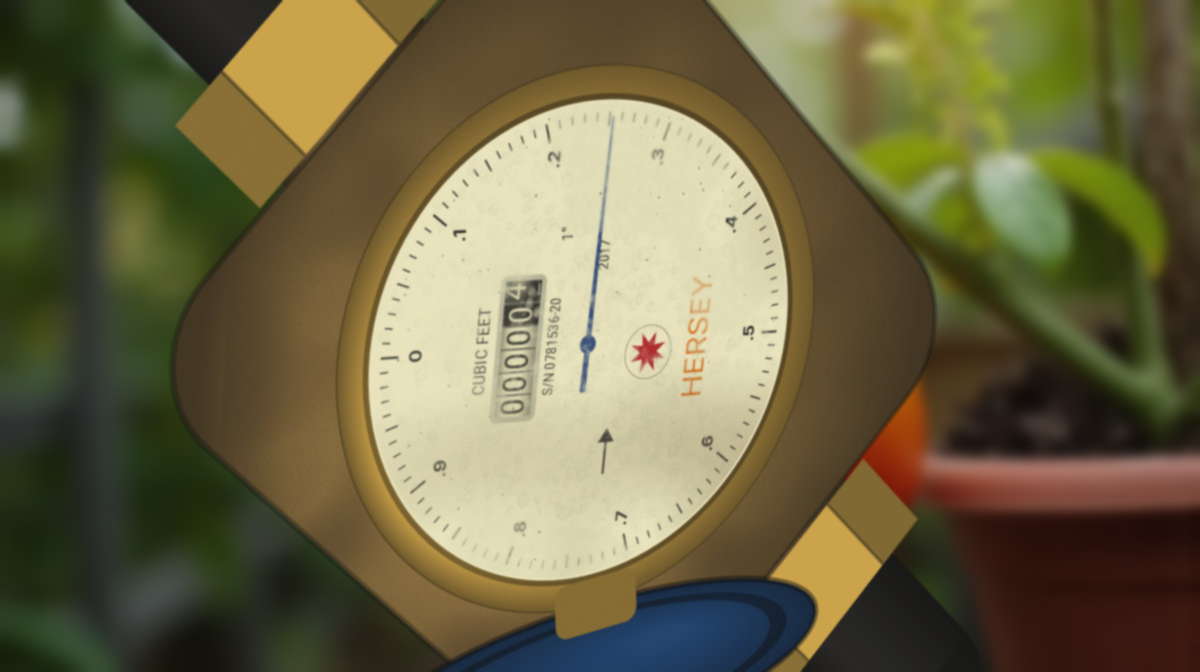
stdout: value=4.25 unit=ft³
